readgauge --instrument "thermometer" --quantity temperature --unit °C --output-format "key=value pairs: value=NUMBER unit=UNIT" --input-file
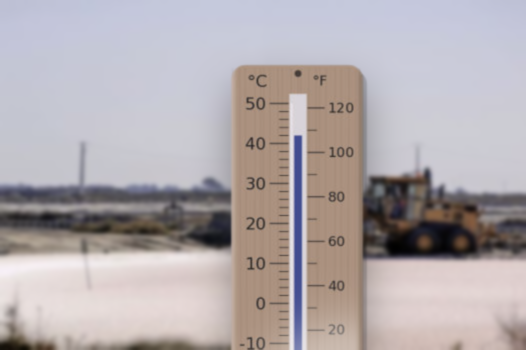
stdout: value=42 unit=°C
